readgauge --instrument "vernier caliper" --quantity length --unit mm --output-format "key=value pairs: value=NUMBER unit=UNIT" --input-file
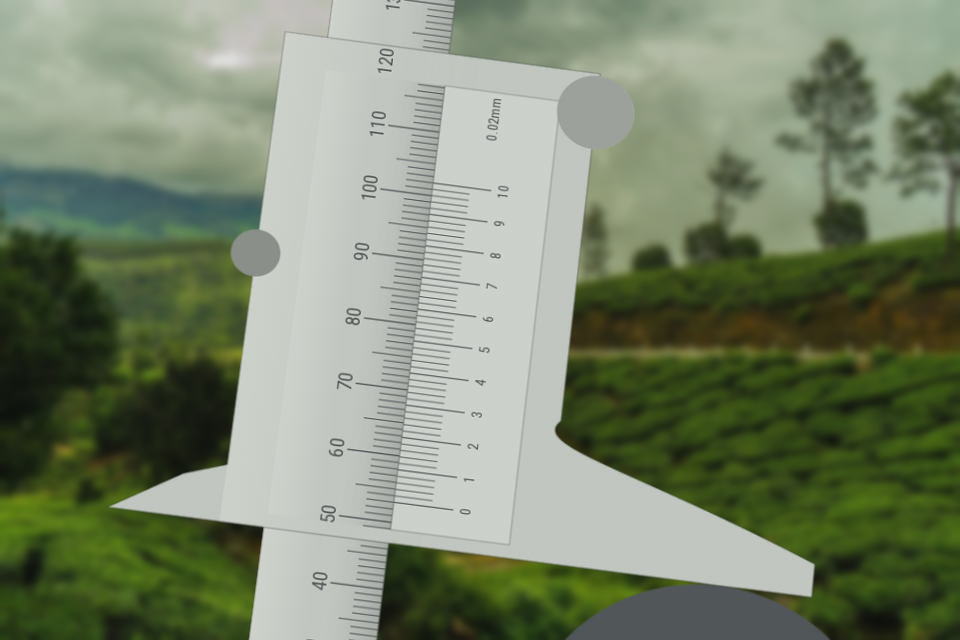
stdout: value=53.0 unit=mm
